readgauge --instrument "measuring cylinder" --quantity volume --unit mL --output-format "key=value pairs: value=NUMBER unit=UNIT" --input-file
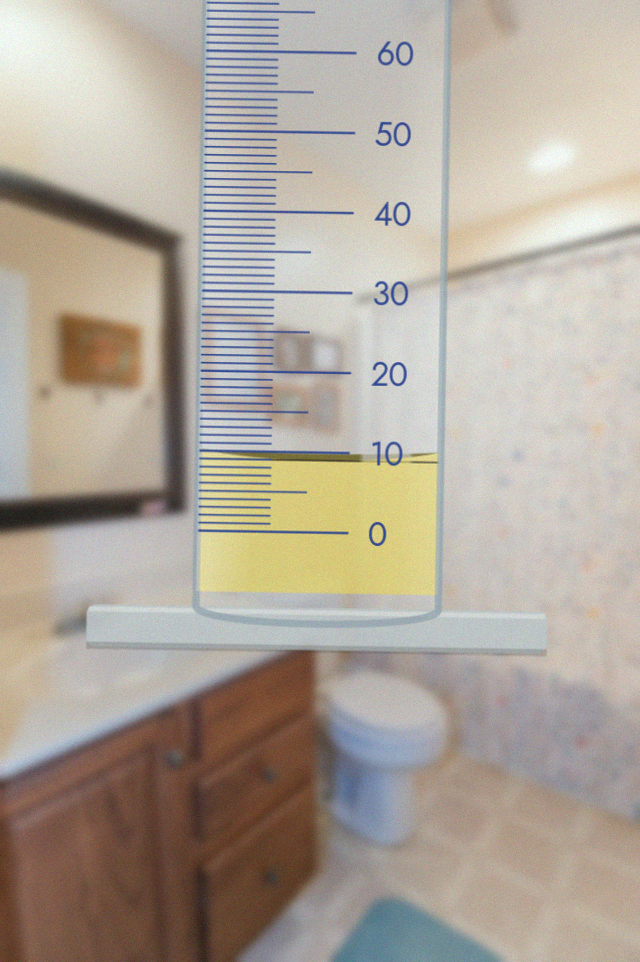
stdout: value=9 unit=mL
